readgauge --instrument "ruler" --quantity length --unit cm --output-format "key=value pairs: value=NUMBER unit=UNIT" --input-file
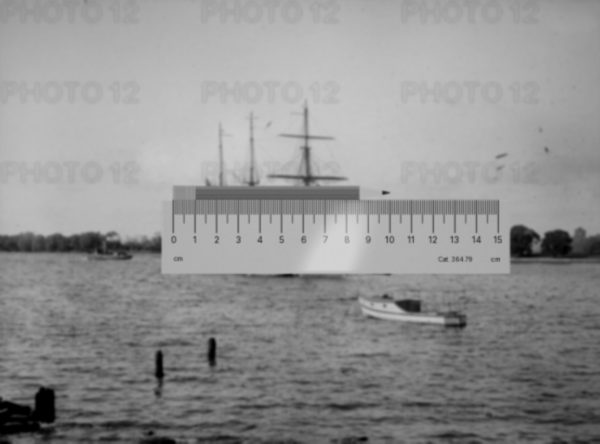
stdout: value=10 unit=cm
